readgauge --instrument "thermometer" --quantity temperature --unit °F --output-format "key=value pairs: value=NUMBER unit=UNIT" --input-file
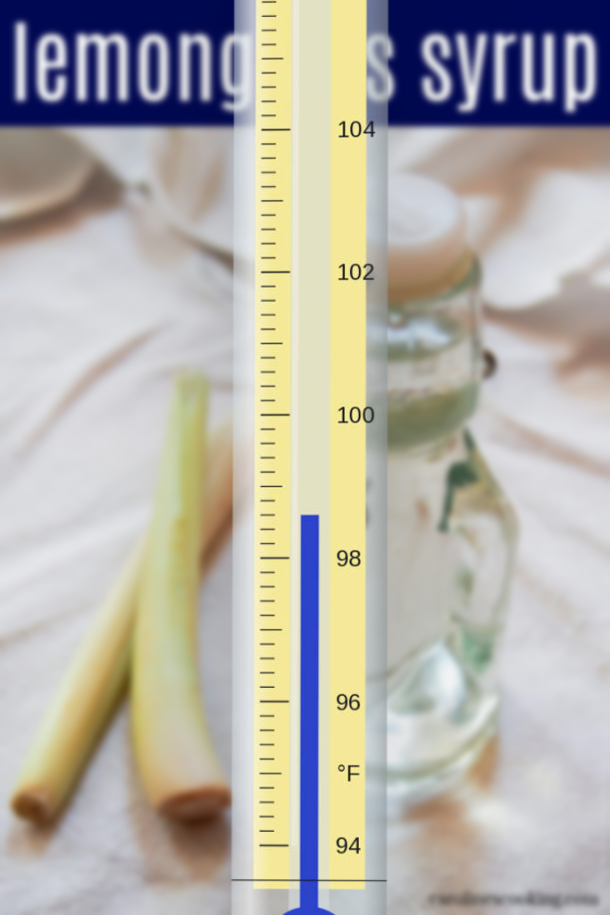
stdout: value=98.6 unit=°F
